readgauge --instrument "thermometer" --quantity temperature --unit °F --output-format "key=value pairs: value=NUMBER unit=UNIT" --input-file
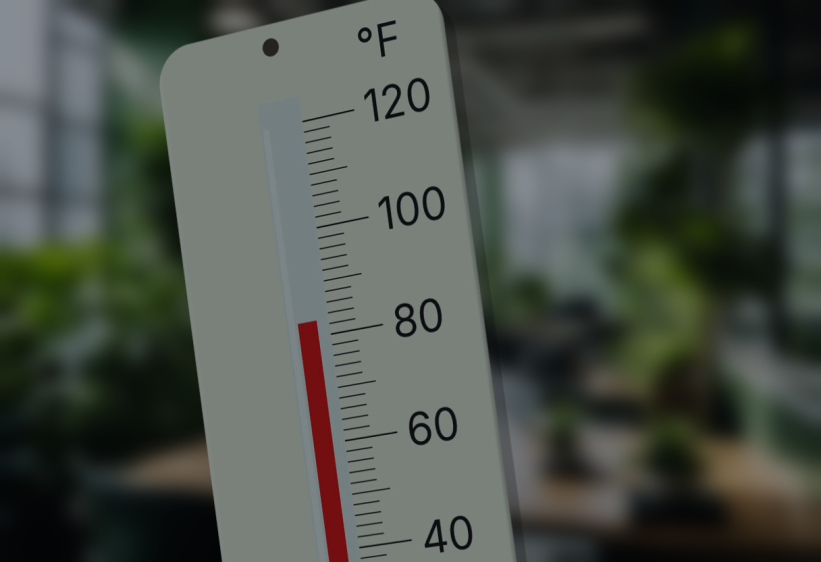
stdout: value=83 unit=°F
